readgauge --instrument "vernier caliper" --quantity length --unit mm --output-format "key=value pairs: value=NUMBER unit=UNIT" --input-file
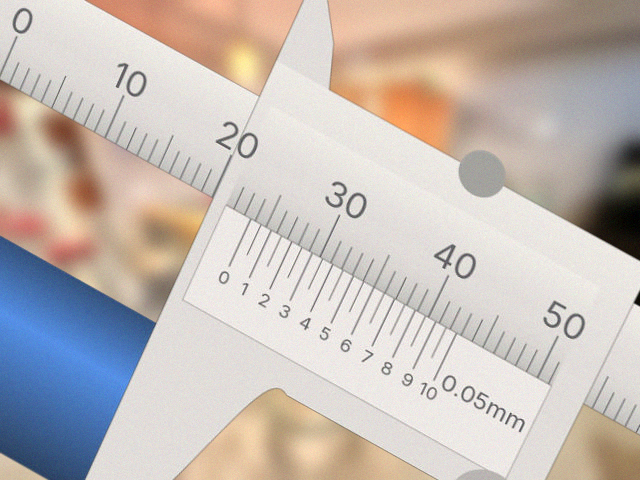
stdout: value=23.6 unit=mm
